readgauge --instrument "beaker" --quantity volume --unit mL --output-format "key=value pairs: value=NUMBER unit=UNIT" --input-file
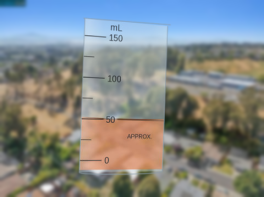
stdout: value=50 unit=mL
